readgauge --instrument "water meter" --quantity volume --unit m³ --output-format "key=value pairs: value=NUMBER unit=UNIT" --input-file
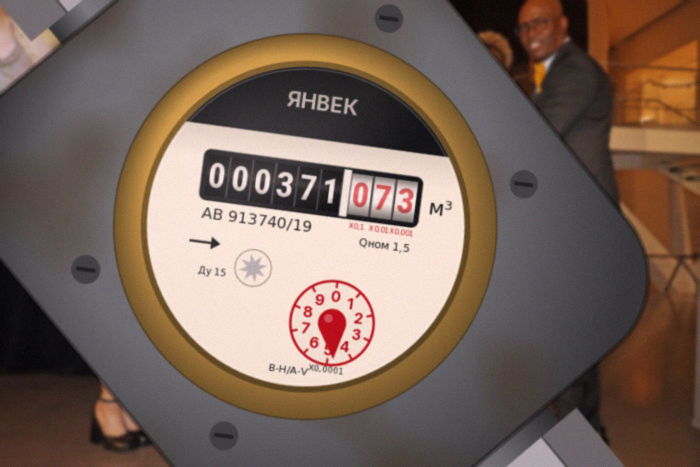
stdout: value=371.0734 unit=m³
